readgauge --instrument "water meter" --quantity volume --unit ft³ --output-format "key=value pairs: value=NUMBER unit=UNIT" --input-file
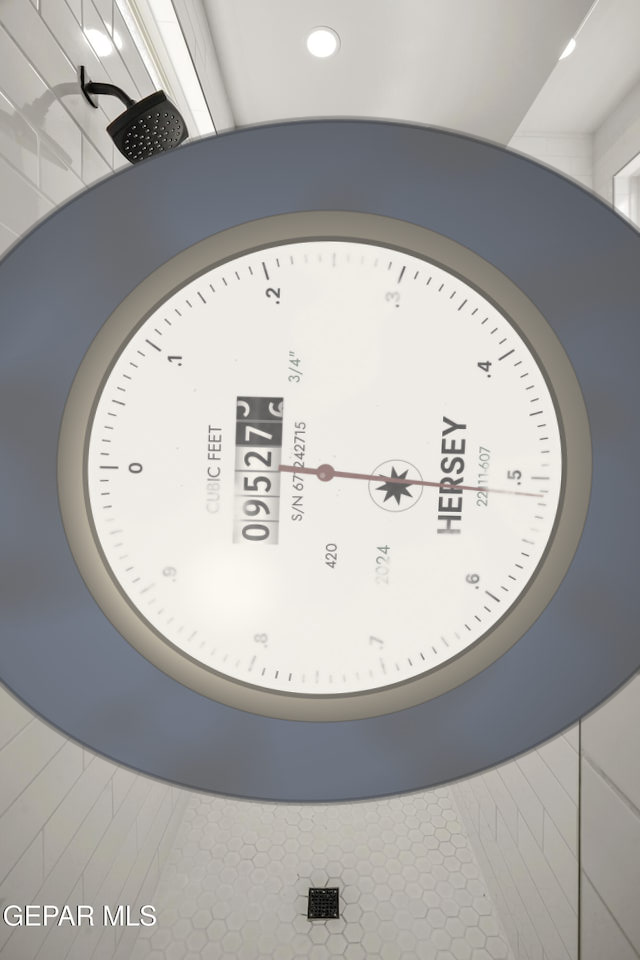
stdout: value=95275.51 unit=ft³
